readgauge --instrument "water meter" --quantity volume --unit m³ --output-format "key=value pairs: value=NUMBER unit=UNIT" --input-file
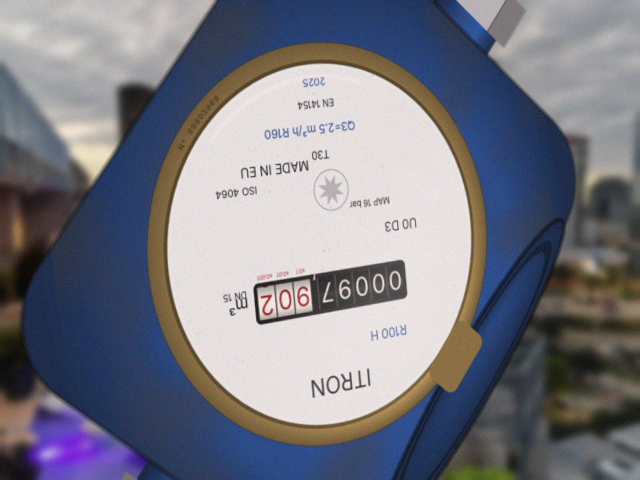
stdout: value=97.902 unit=m³
